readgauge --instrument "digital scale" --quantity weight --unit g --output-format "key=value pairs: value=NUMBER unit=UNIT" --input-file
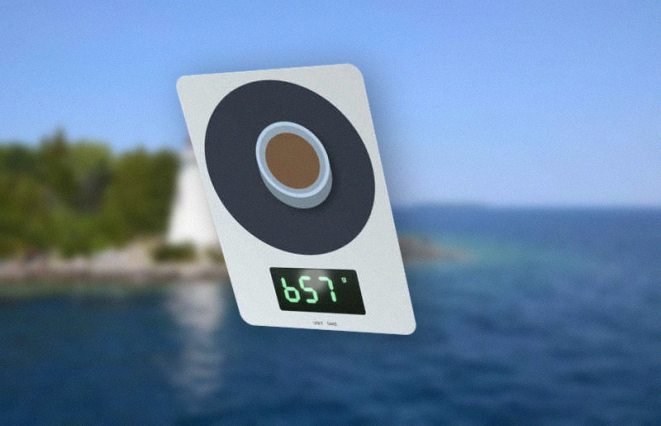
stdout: value=657 unit=g
